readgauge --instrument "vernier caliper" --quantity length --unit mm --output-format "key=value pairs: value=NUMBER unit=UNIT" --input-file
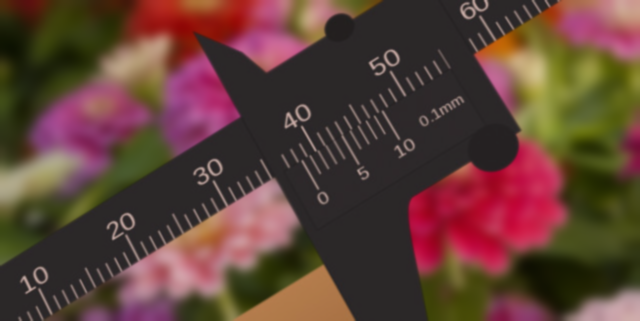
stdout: value=38.4 unit=mm
